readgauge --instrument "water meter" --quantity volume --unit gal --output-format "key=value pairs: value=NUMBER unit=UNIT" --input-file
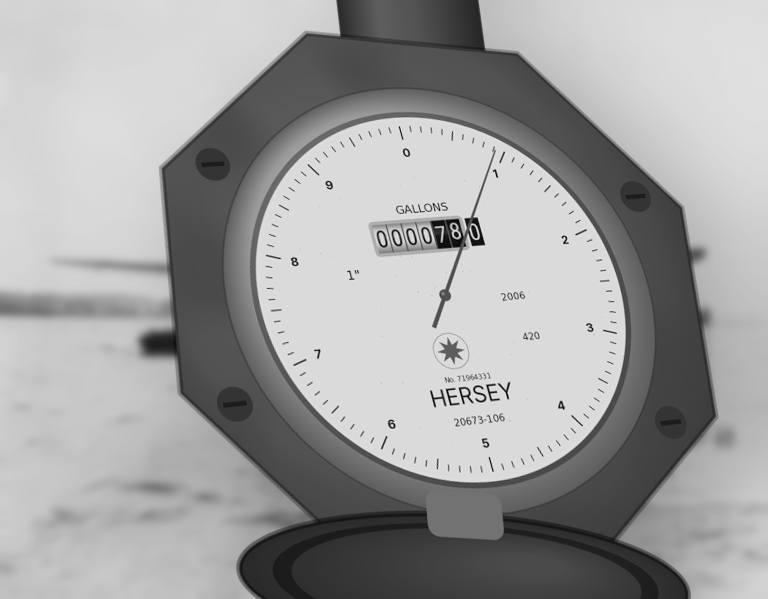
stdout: value=780.9 unit=gal
